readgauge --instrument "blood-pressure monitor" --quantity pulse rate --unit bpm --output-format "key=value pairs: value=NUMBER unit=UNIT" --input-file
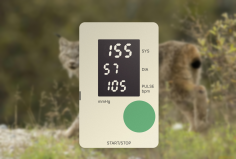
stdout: value=105 unit=bpm
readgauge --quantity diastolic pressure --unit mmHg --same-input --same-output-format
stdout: value=57 unit=mmHg
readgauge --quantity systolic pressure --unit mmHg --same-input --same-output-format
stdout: value=155 unit=mmHg
